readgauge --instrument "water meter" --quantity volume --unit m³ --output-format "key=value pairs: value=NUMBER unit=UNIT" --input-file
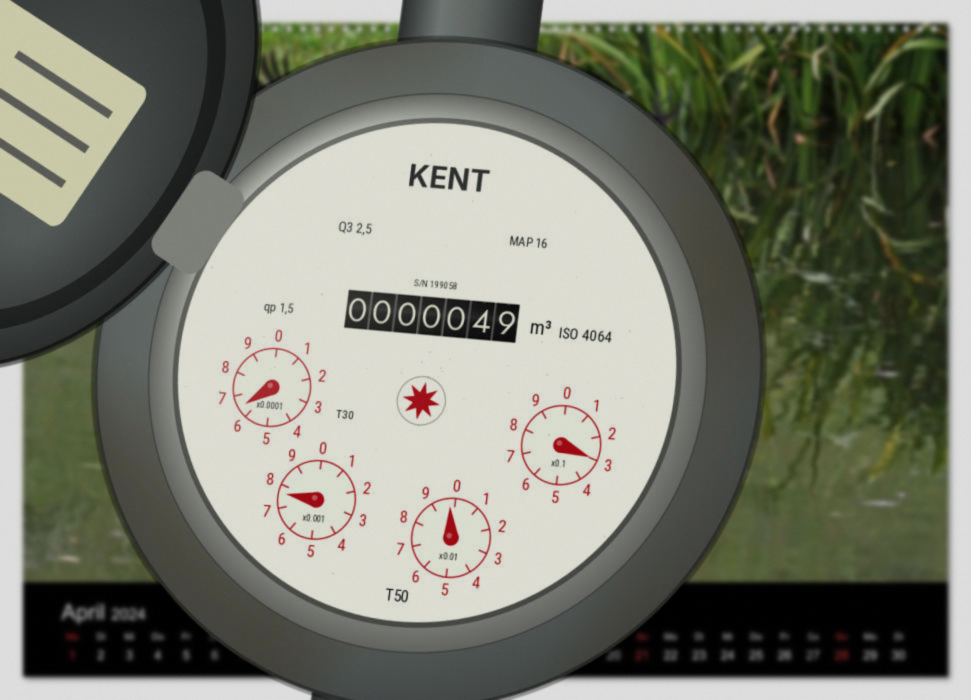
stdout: value=49.2976 unit=m³
